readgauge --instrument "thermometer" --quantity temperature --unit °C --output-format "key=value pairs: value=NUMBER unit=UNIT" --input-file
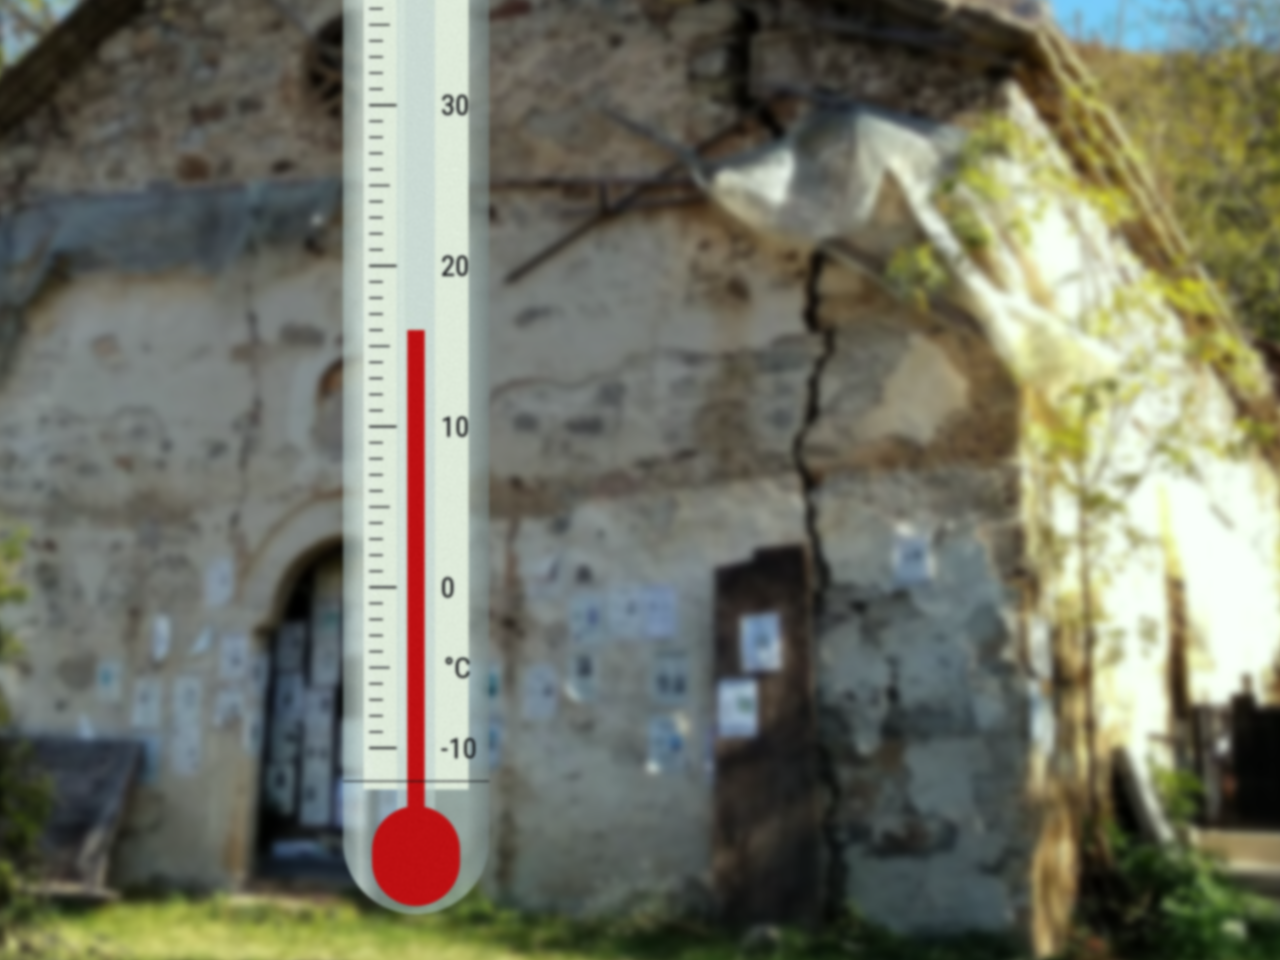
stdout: value=16 unit=°C
